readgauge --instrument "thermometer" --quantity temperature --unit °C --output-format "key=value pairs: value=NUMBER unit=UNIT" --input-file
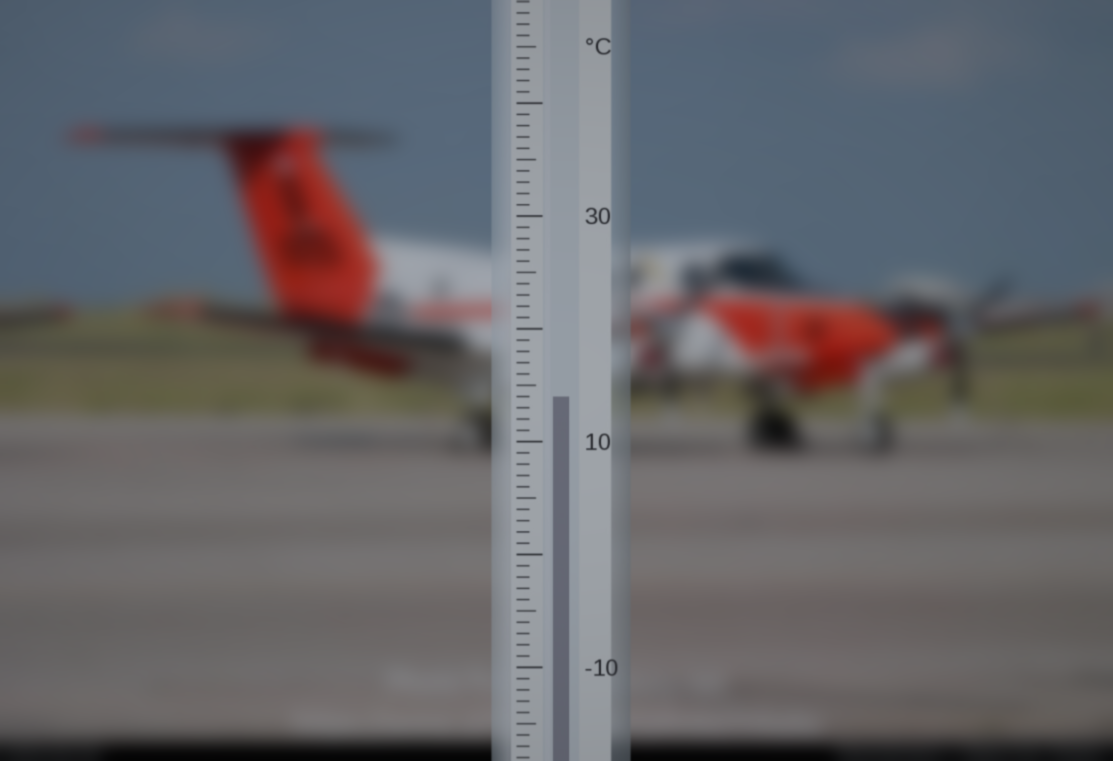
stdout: value=14 unit=°C
